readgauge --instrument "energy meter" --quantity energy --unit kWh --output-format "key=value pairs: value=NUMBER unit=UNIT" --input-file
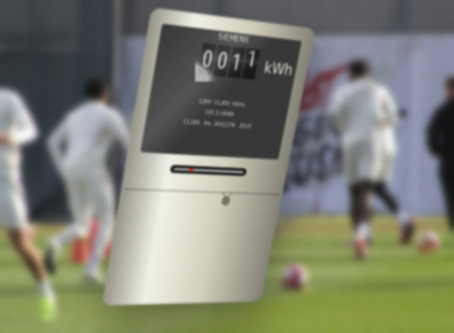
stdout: value=11 unit=kWh
